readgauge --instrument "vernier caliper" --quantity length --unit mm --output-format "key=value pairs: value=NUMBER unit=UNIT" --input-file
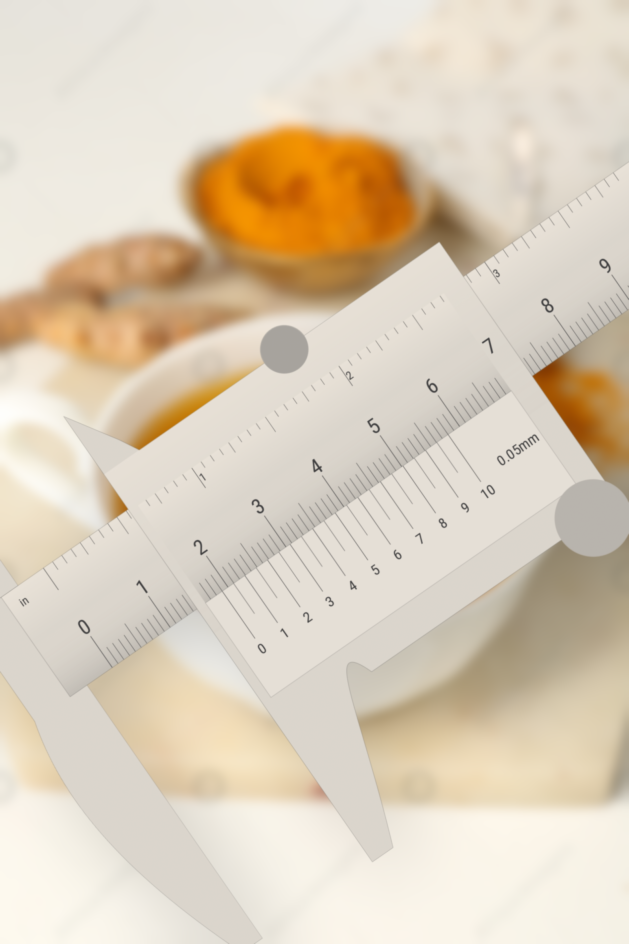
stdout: value=19.0 unit=mm
